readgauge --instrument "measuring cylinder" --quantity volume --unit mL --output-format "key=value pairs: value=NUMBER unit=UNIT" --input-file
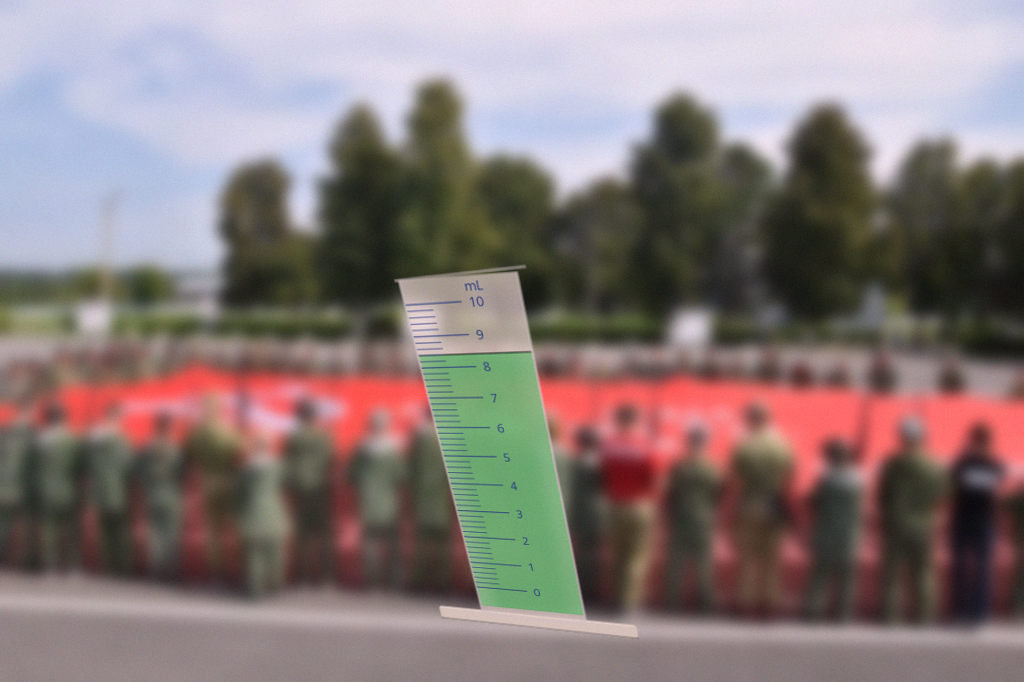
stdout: value=8.4 unit=mL
